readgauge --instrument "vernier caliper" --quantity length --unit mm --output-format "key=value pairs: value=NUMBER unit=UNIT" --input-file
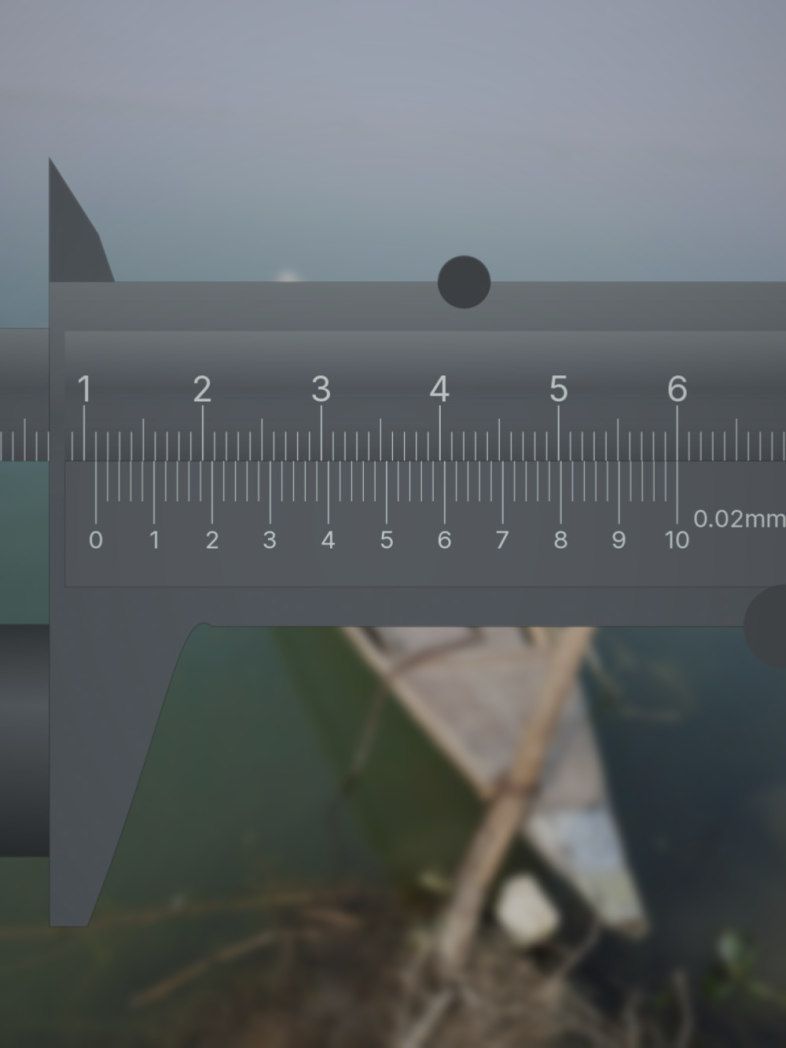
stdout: value=11.0 unit=mm
